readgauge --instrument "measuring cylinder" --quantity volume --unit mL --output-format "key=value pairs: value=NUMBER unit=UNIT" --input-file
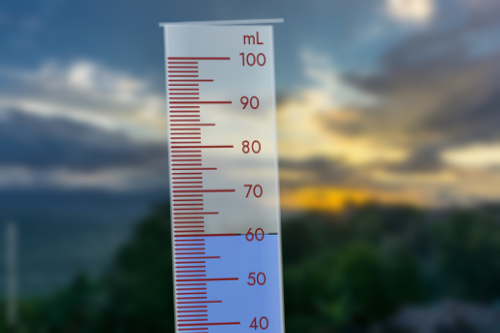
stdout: value=60 unit=mL
